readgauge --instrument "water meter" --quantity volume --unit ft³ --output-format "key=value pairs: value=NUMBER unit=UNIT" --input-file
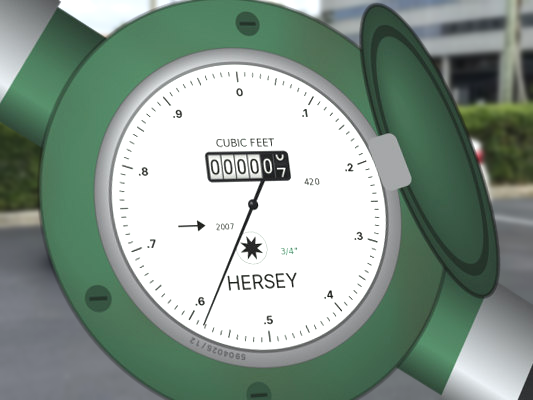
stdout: value=6.58 unit=ft³
